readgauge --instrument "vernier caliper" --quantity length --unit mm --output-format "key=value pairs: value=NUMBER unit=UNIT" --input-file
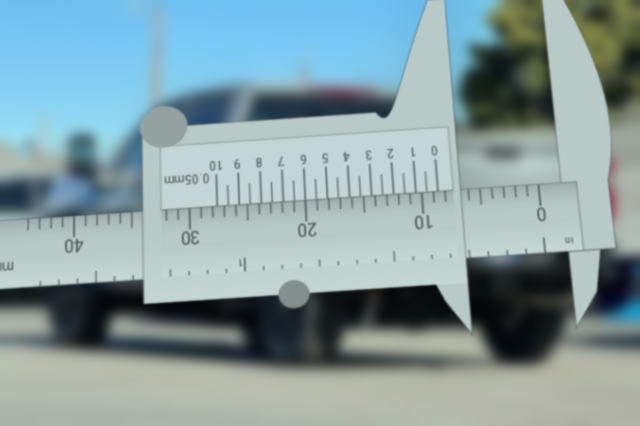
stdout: value=8.6 unit=mm
